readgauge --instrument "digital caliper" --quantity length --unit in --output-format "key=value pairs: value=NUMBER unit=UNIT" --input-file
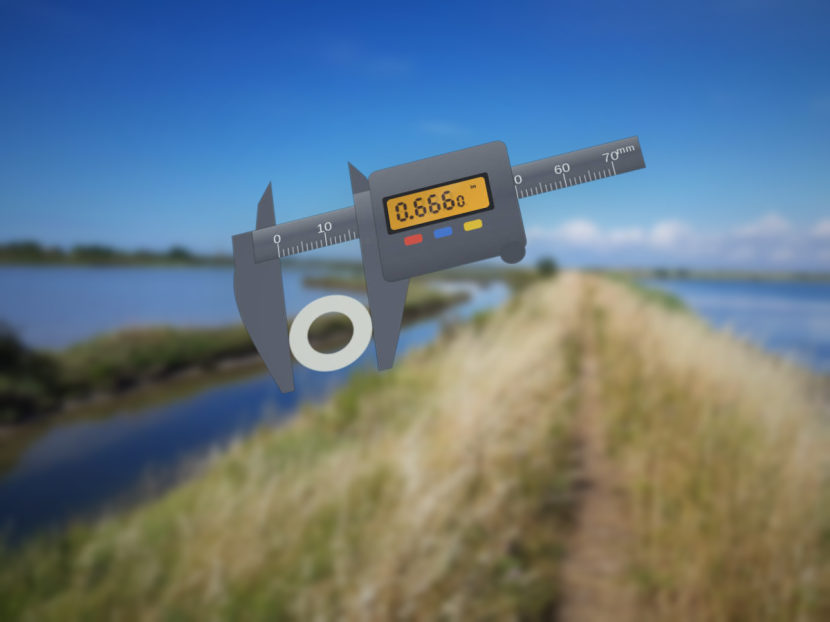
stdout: value=0.6660 unit=in
